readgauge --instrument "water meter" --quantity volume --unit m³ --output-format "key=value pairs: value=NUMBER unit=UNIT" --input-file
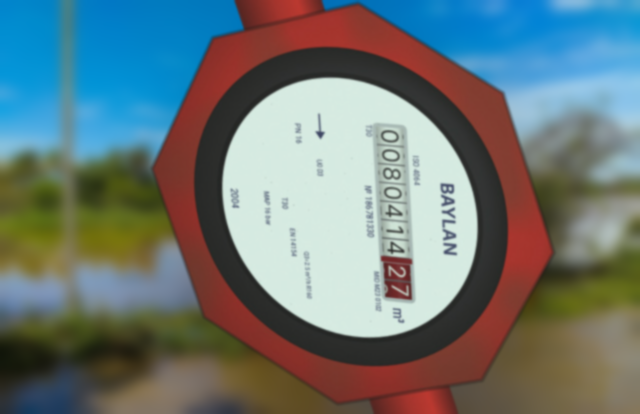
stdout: value=80414.27 unit=m³
